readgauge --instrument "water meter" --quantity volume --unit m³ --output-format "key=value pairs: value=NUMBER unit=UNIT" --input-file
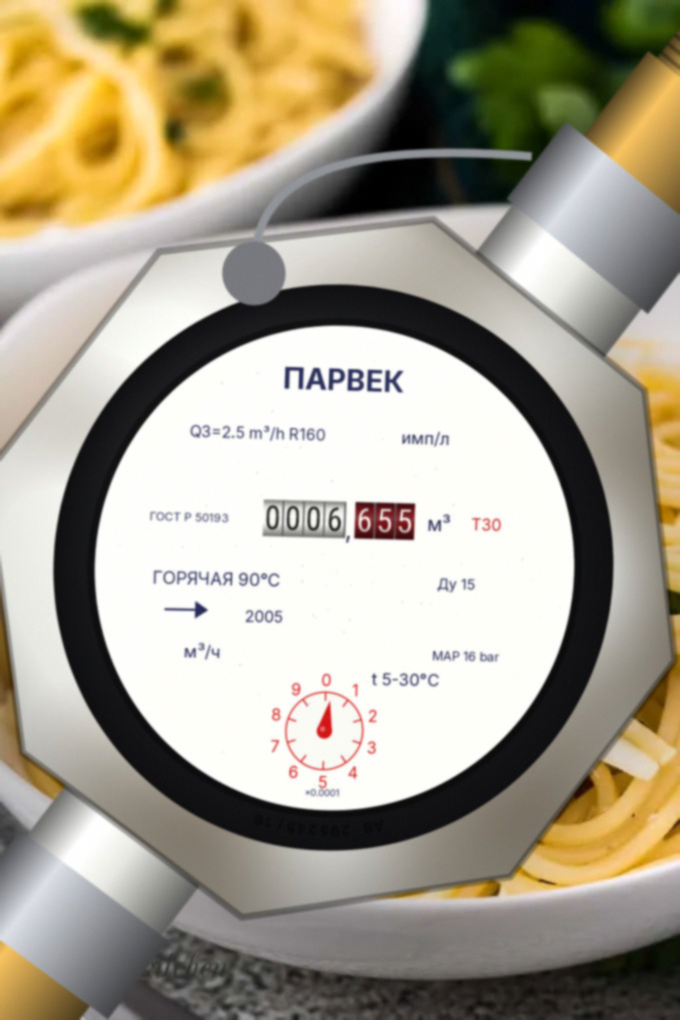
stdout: value=6.6550 unit=m³
